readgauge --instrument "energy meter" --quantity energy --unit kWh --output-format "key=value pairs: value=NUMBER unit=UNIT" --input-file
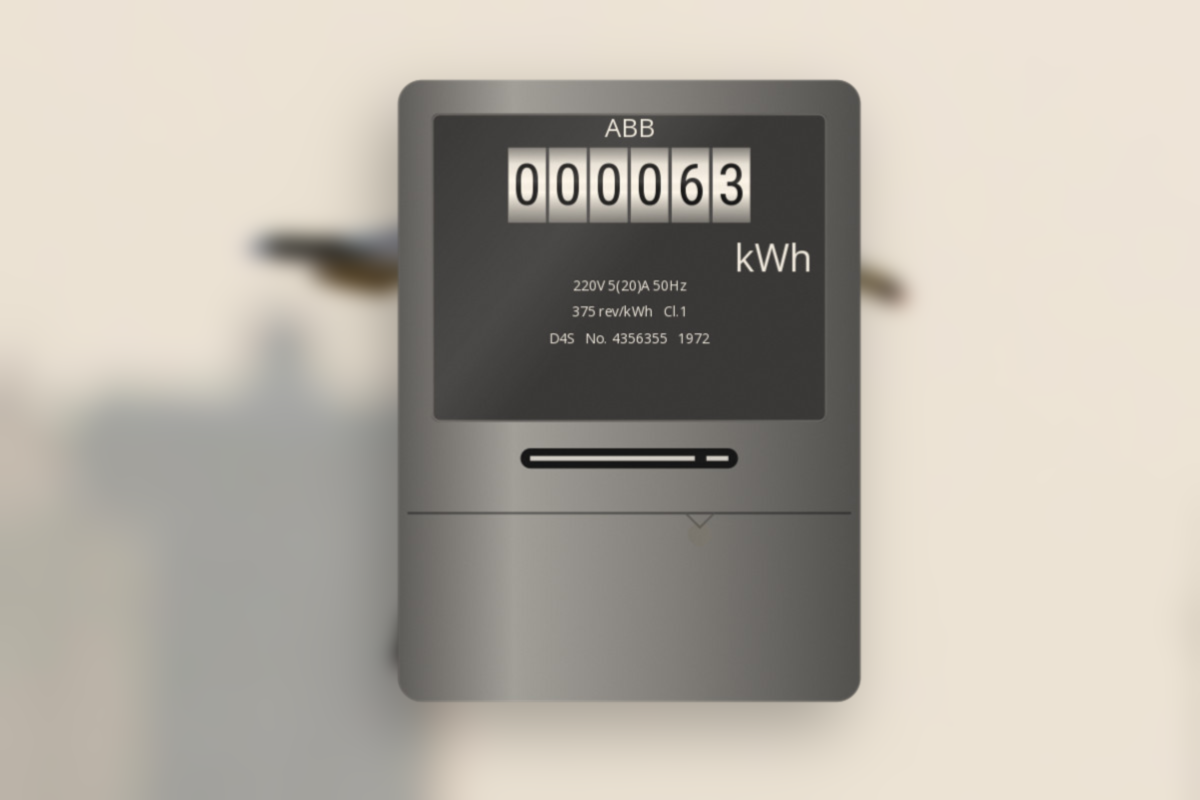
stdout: value=63 unit=kWh
